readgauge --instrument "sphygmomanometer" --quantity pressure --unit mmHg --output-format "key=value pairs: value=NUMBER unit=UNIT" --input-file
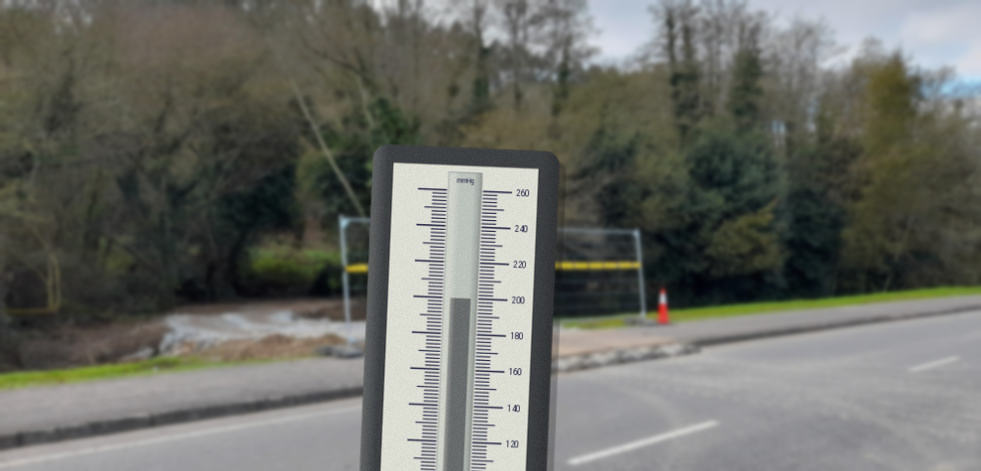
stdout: value=200 unit=mmHg
